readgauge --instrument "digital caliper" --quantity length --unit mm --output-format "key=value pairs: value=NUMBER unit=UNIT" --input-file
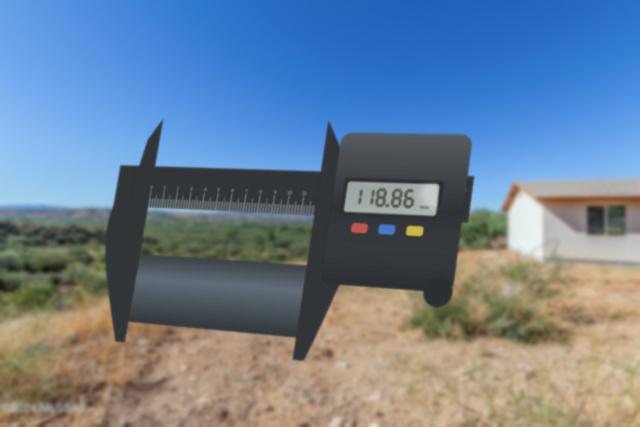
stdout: value=118.86 unit=mm
